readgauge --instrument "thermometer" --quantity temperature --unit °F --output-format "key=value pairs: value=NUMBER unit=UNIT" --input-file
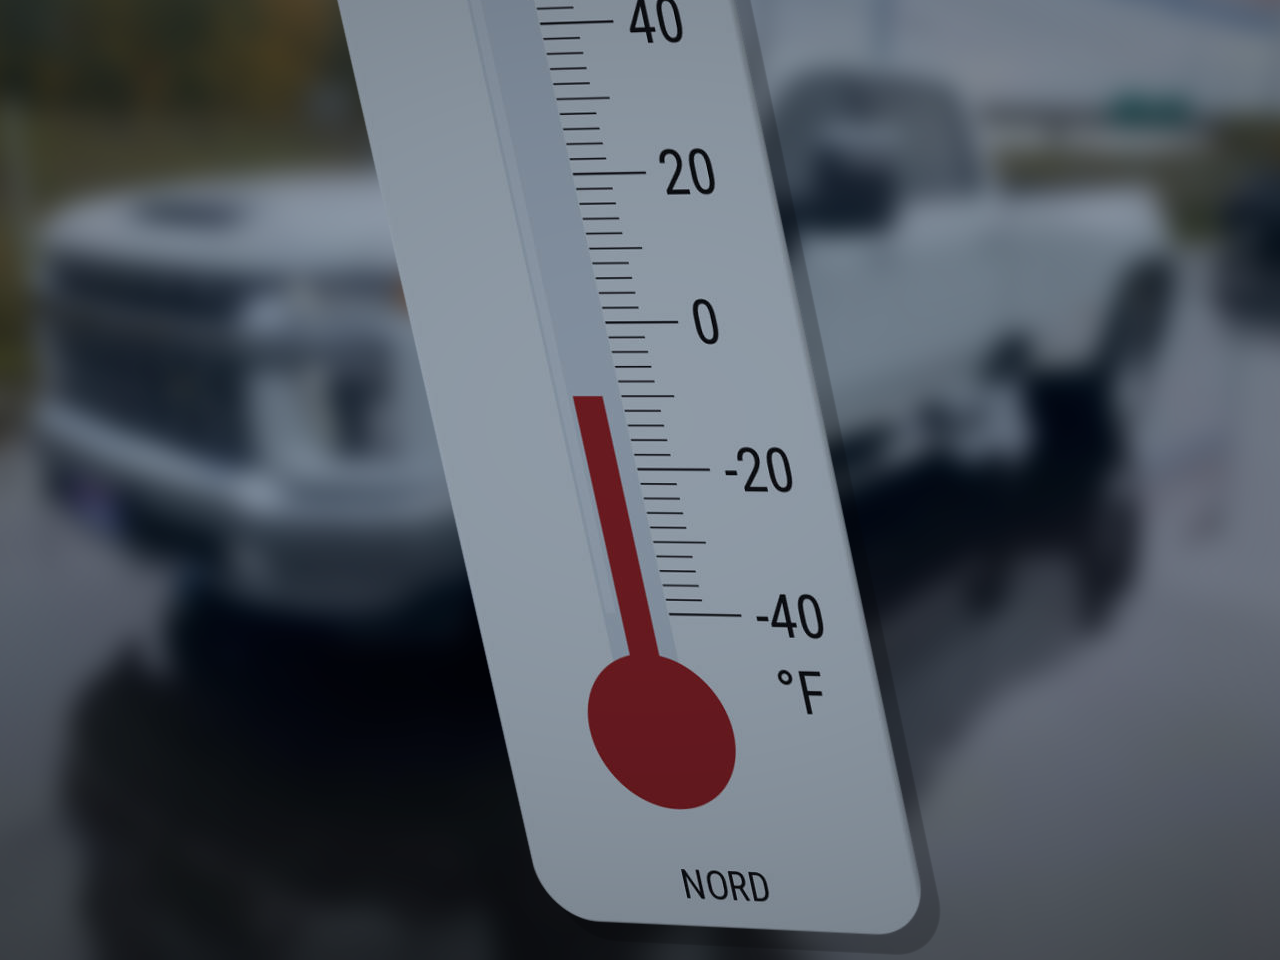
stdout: value=-10 unit=°F
